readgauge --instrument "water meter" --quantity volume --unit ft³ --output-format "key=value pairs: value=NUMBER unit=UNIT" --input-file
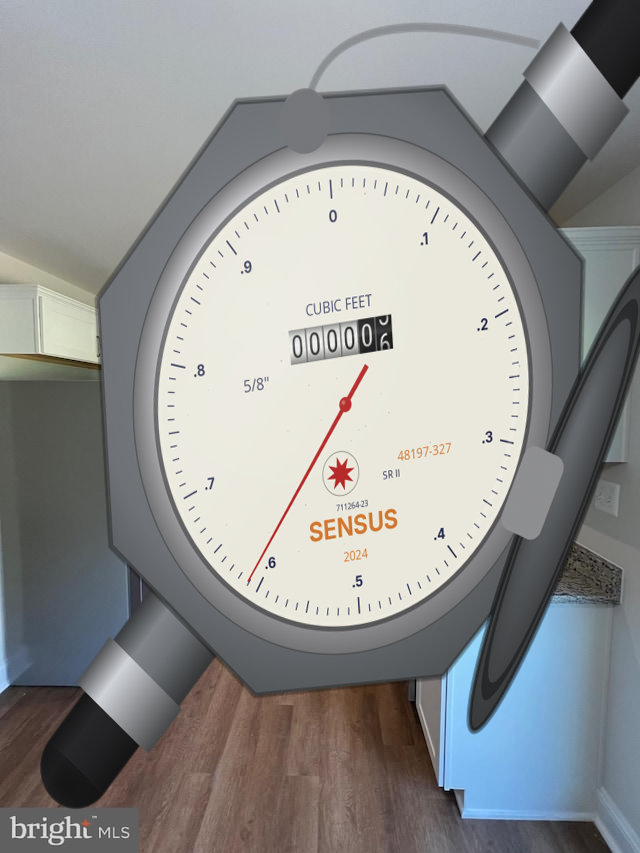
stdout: value=5.61 unit=ft³
